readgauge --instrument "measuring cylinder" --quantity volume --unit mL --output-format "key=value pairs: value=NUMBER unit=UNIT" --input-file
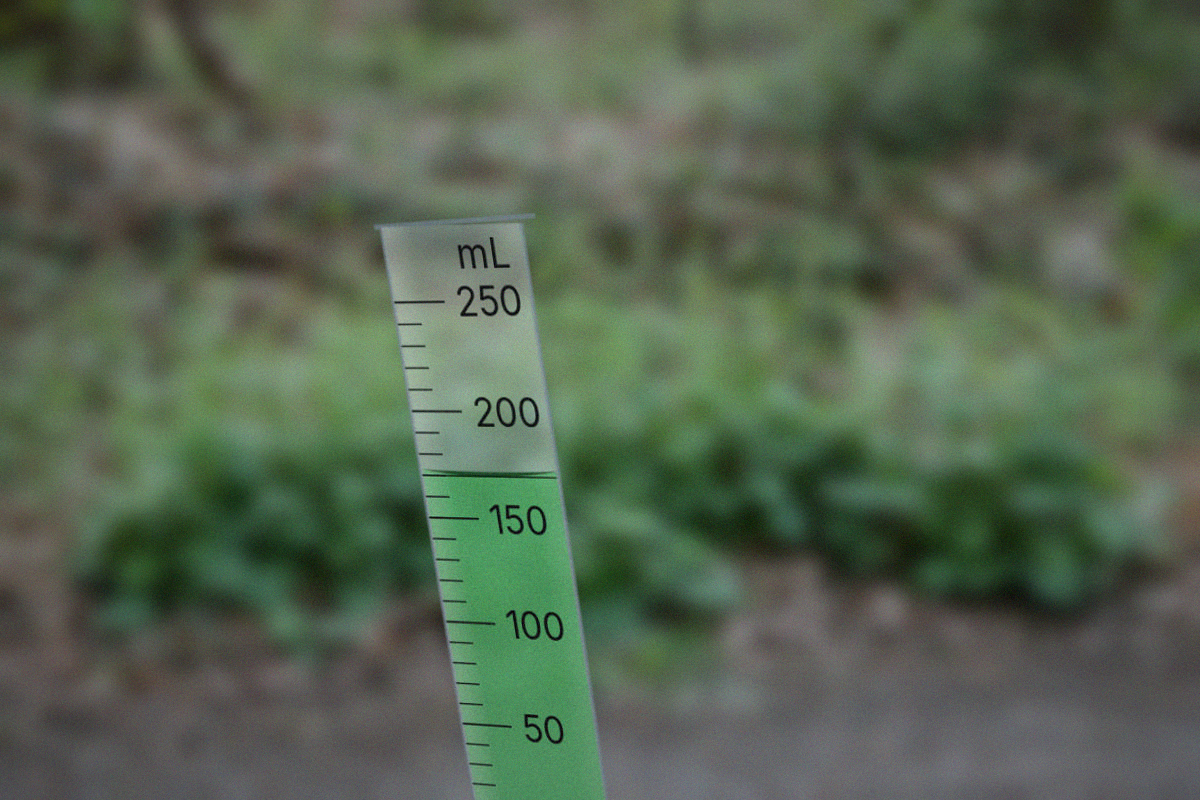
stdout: value=170 unit=mL
